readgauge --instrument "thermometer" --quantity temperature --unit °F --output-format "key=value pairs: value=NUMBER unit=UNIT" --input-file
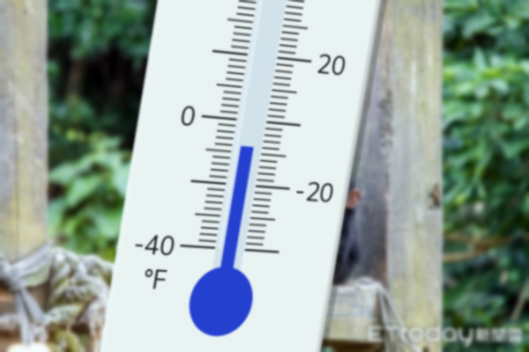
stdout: value=-8 unit=°F
